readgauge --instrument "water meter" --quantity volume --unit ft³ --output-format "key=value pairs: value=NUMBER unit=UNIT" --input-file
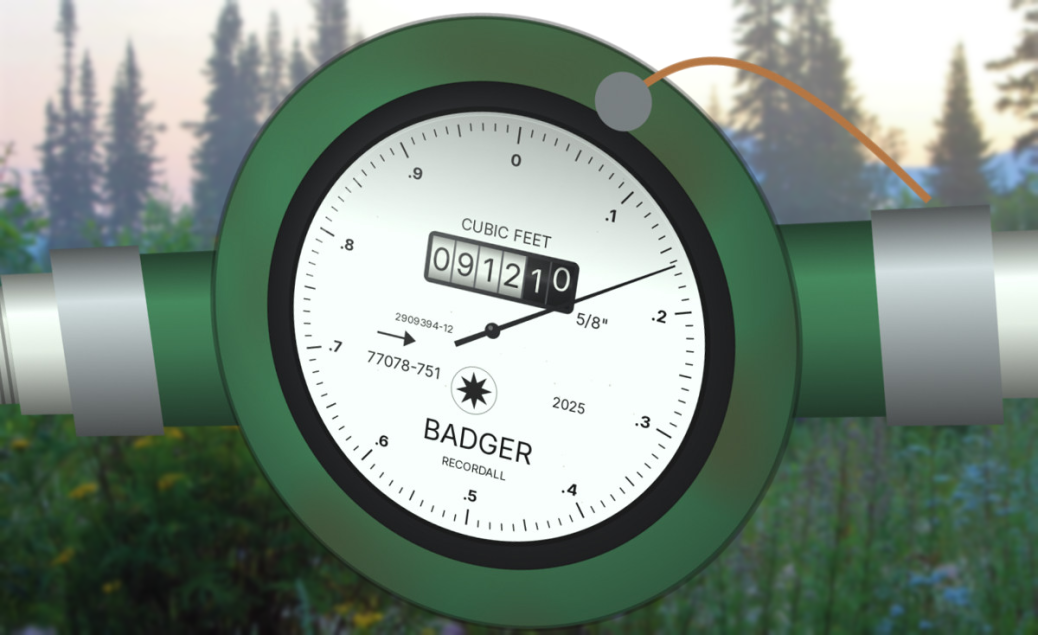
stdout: value=91210.16 unit=ft³
